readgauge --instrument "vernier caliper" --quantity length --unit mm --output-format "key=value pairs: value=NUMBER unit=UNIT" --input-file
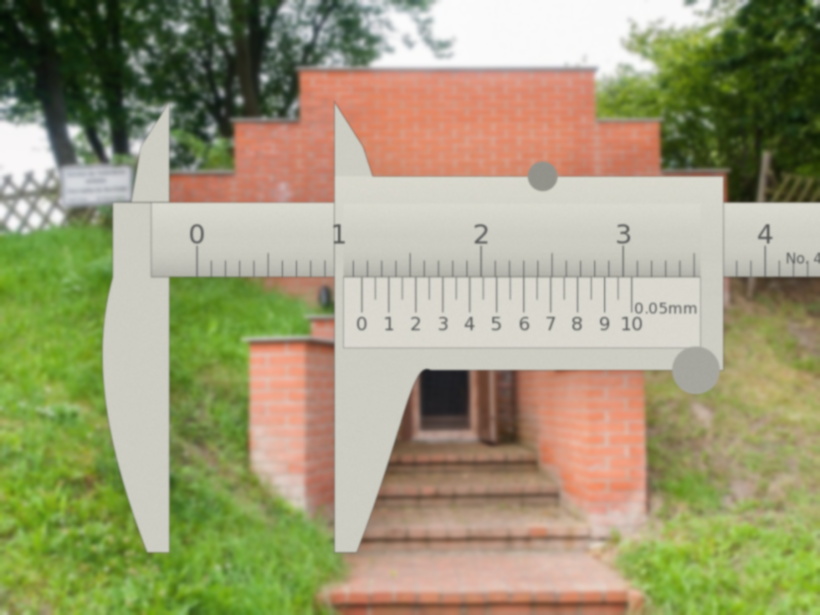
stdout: value=11.6 unit=mm
